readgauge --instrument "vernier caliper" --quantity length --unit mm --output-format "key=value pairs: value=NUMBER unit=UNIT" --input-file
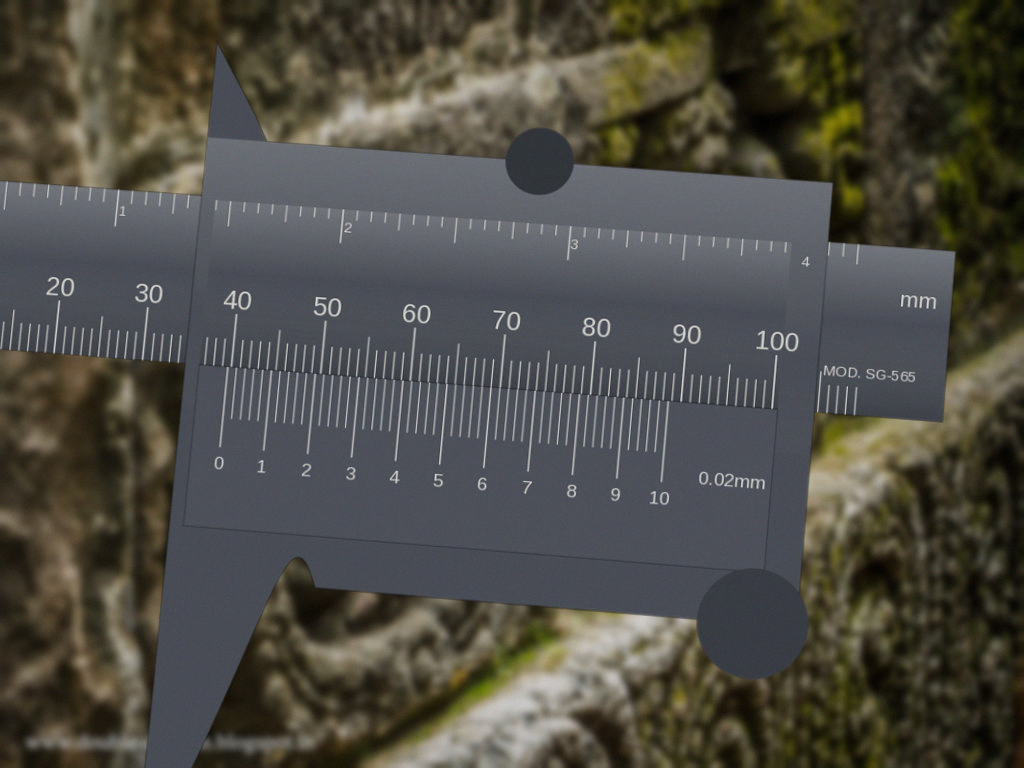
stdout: value=39.6 unit=mm
